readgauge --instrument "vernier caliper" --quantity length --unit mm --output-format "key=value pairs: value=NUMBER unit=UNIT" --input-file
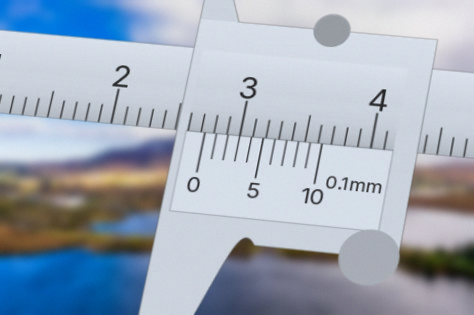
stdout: value=27.3 unit=mm
